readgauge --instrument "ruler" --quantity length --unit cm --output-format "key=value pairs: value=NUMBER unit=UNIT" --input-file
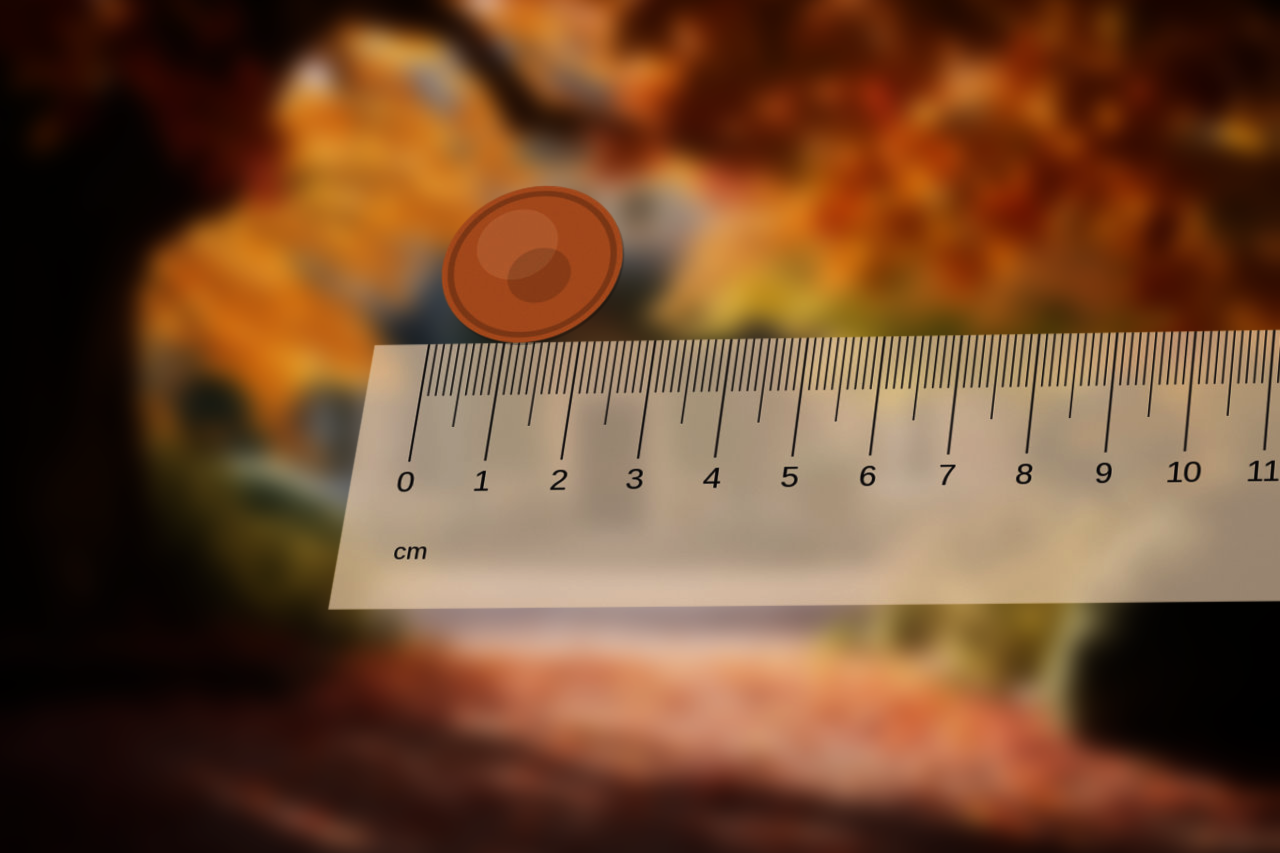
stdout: value=2.4 unit=cm
